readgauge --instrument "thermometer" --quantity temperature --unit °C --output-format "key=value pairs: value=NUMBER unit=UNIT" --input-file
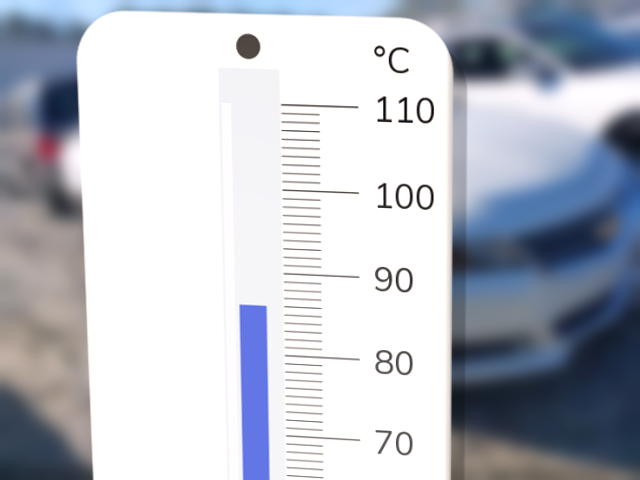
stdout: value=86 unit=°C
